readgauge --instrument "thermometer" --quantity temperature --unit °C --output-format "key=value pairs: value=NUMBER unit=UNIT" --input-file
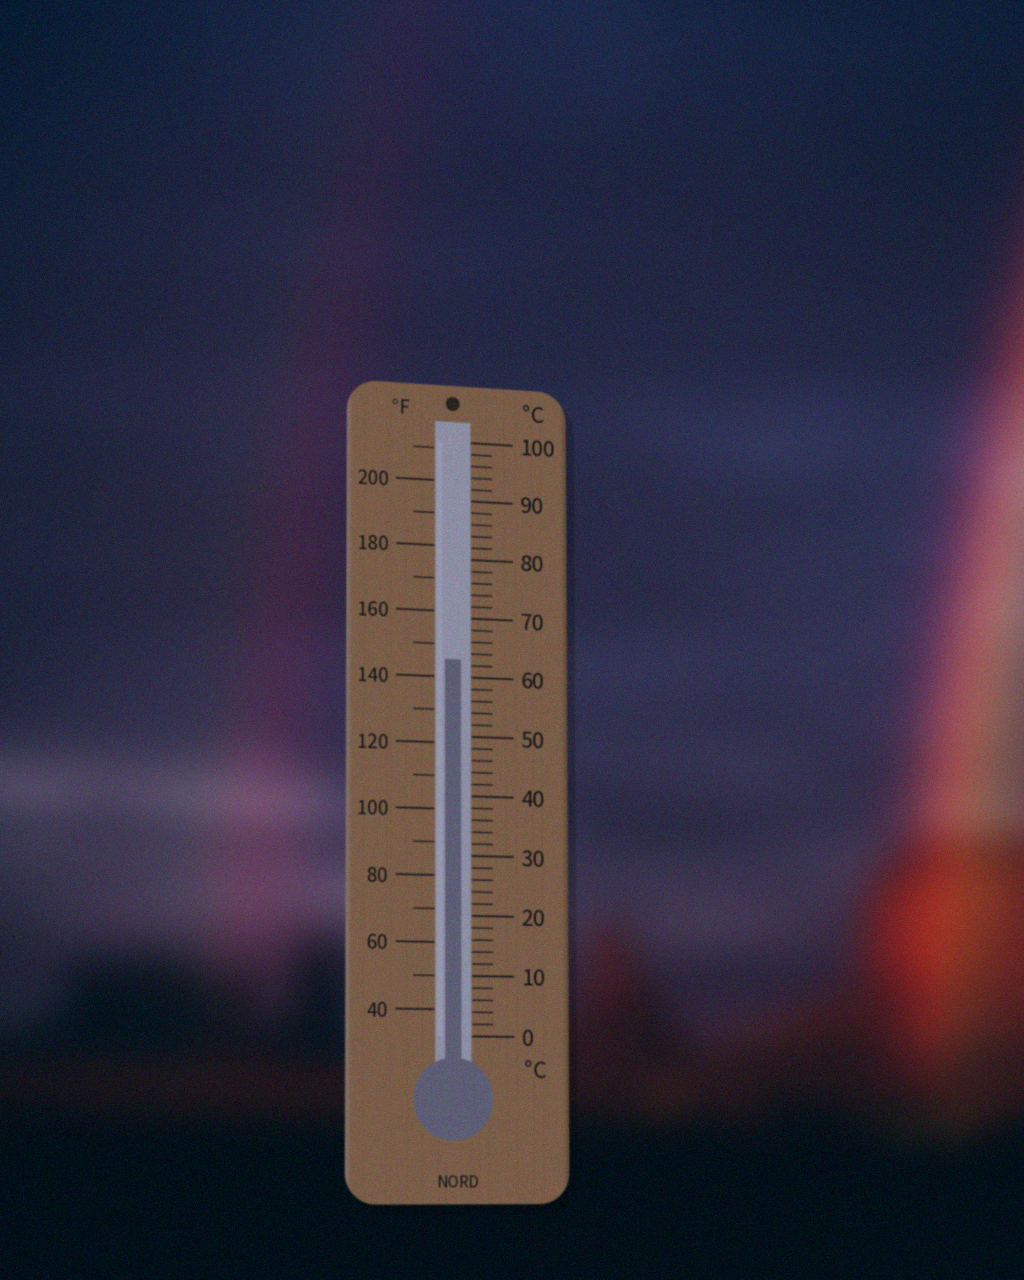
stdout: value=63 unit=°C
